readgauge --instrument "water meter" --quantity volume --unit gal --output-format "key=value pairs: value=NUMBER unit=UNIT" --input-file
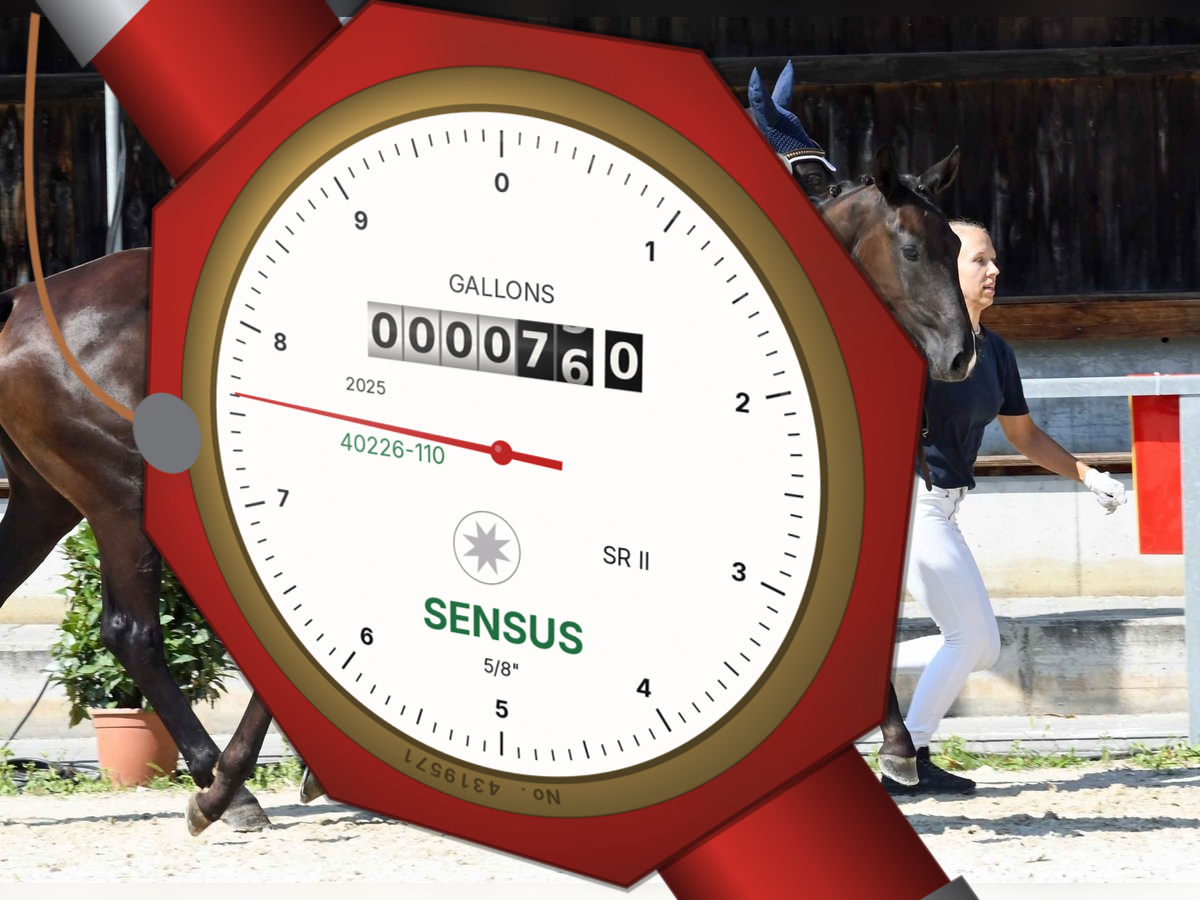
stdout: value=757.6 unit=gal
